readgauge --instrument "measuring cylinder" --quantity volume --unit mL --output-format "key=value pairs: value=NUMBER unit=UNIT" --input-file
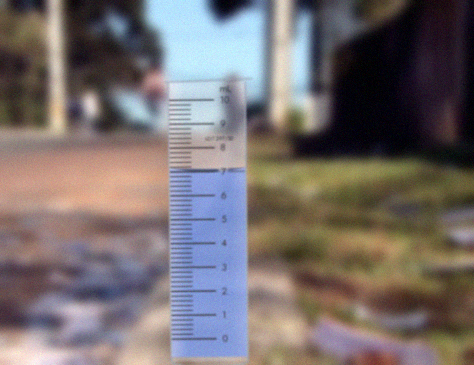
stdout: value=7 unit=mL
